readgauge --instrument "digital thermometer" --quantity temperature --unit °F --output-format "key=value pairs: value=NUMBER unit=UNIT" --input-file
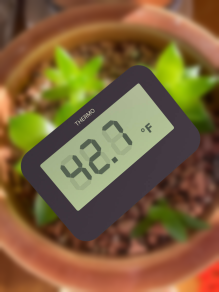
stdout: value=42.7 unit=°F
